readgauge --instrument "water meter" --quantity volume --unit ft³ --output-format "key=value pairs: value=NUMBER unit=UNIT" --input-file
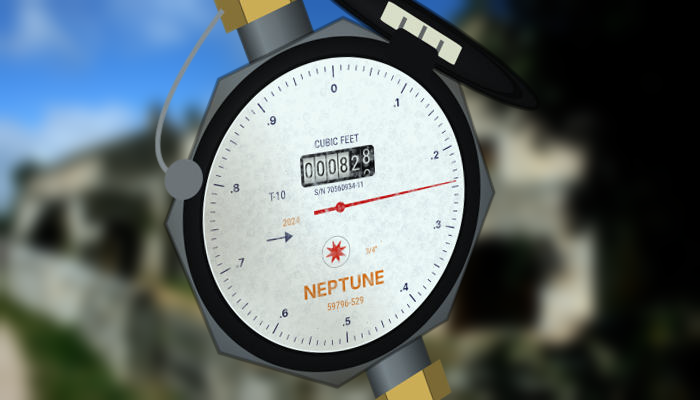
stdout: value=828.24 unit=ft³
